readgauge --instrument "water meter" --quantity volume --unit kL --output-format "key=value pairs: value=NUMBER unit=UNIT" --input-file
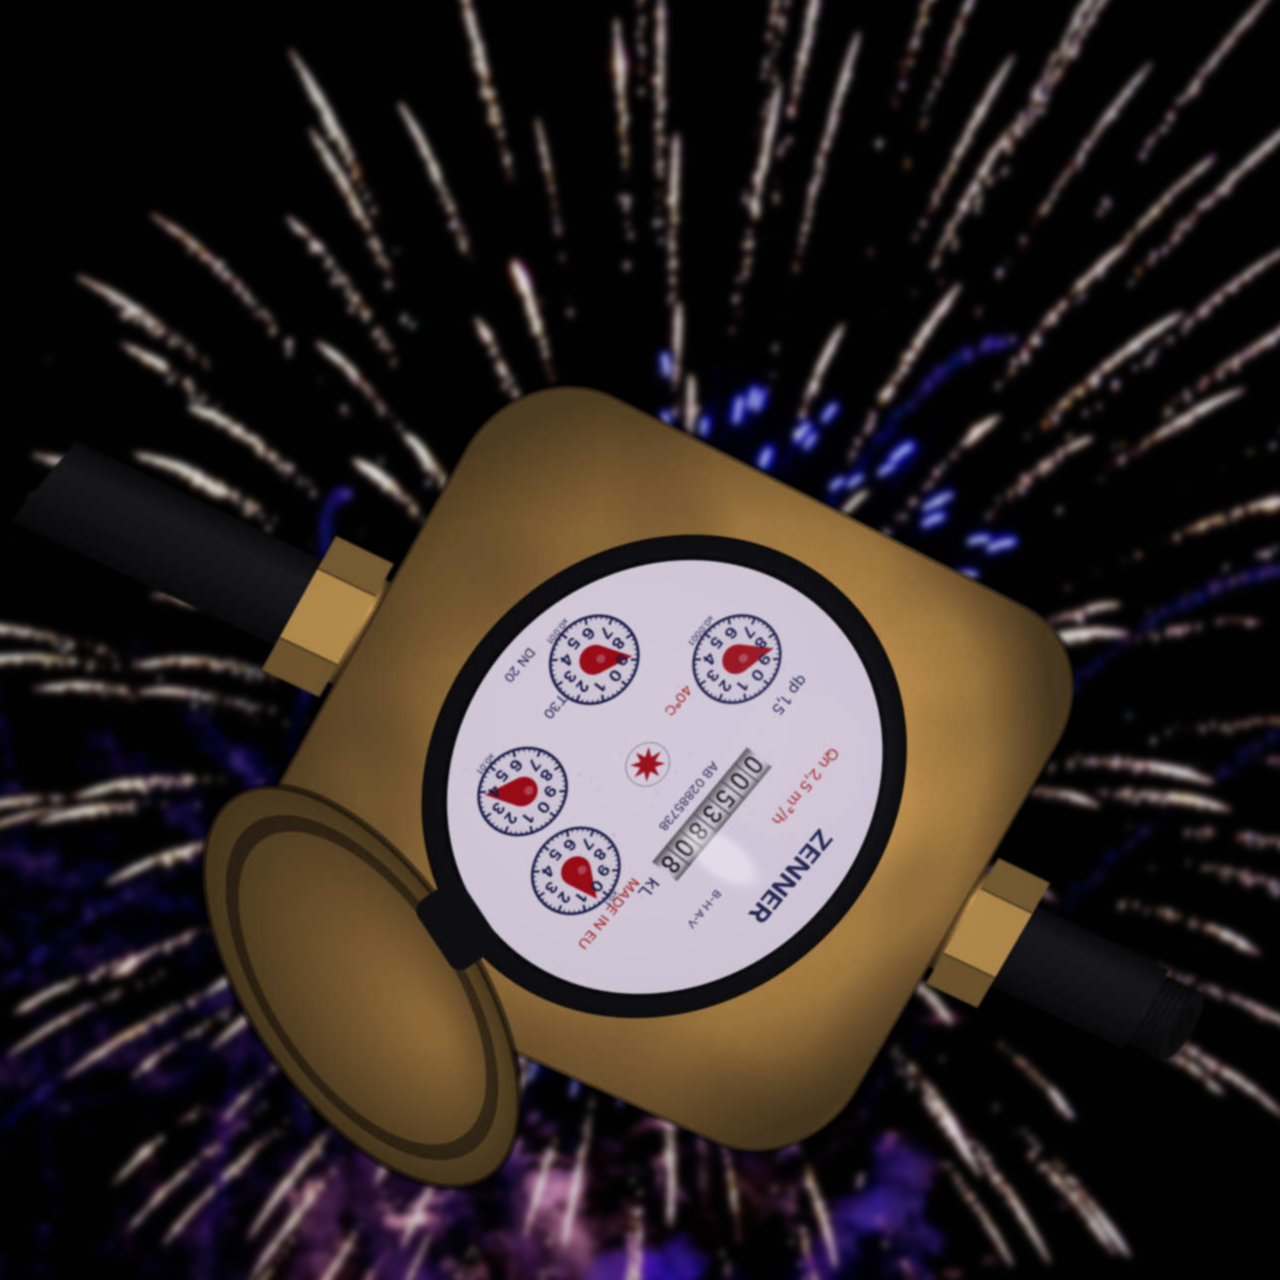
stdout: value=53808.0388 unit=kL
